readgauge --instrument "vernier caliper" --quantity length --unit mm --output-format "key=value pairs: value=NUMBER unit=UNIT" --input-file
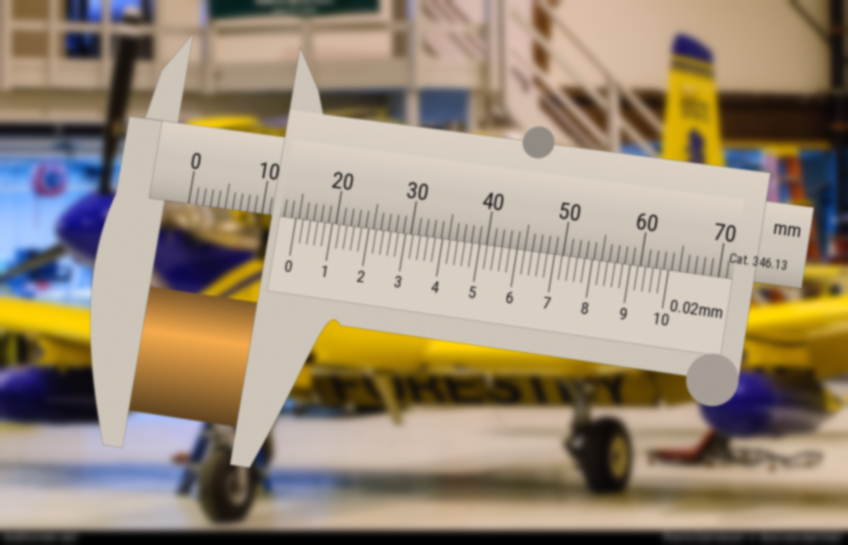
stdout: value=14.6 unit=mm
